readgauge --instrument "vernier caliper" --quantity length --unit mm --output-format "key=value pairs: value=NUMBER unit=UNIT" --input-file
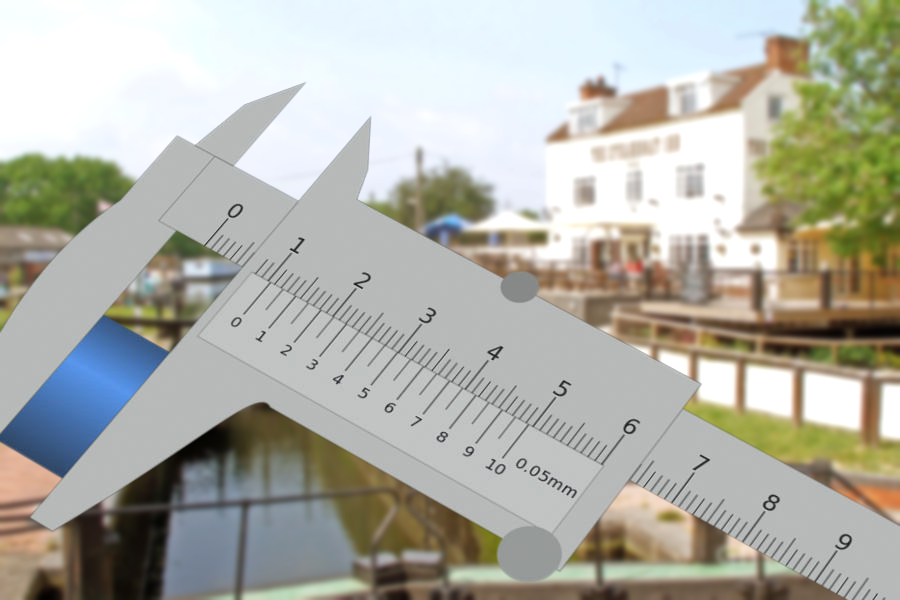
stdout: value=10.4 unit=mm
